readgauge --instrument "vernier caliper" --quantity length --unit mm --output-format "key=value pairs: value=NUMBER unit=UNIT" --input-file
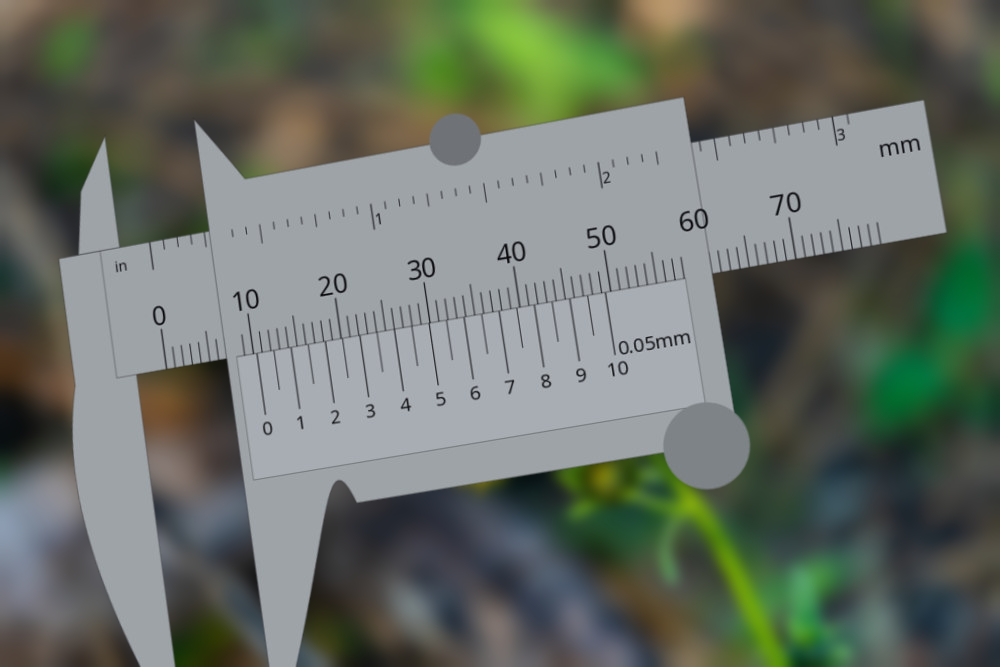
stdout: value=10.4 unit=mm
